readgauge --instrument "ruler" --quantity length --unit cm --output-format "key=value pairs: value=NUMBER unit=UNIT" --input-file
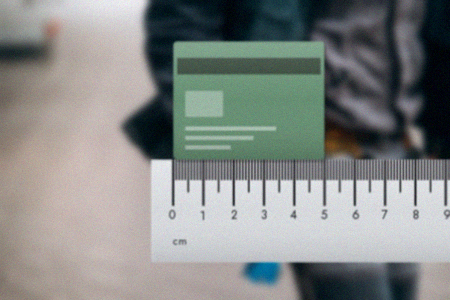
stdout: value=5 unit=cm
